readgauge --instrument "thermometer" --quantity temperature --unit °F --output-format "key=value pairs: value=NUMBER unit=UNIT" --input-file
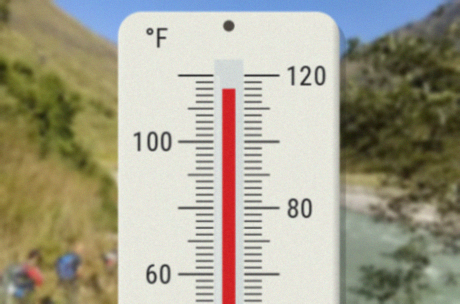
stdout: value=116 unit=°F
